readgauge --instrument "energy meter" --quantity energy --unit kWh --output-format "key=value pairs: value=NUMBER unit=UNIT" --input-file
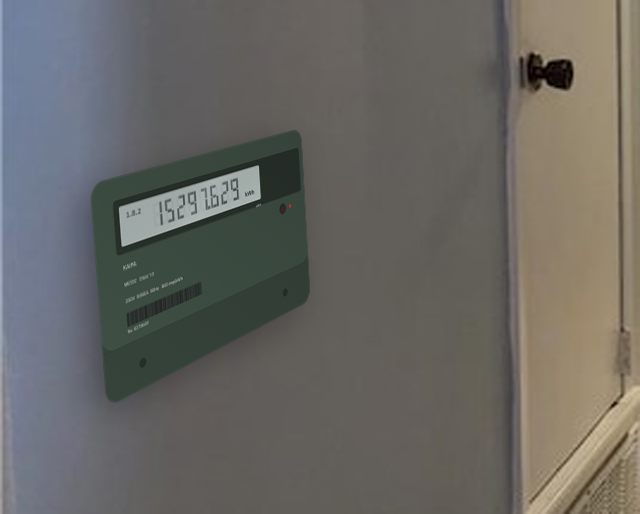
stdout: value=15297.629 unit=kWh
